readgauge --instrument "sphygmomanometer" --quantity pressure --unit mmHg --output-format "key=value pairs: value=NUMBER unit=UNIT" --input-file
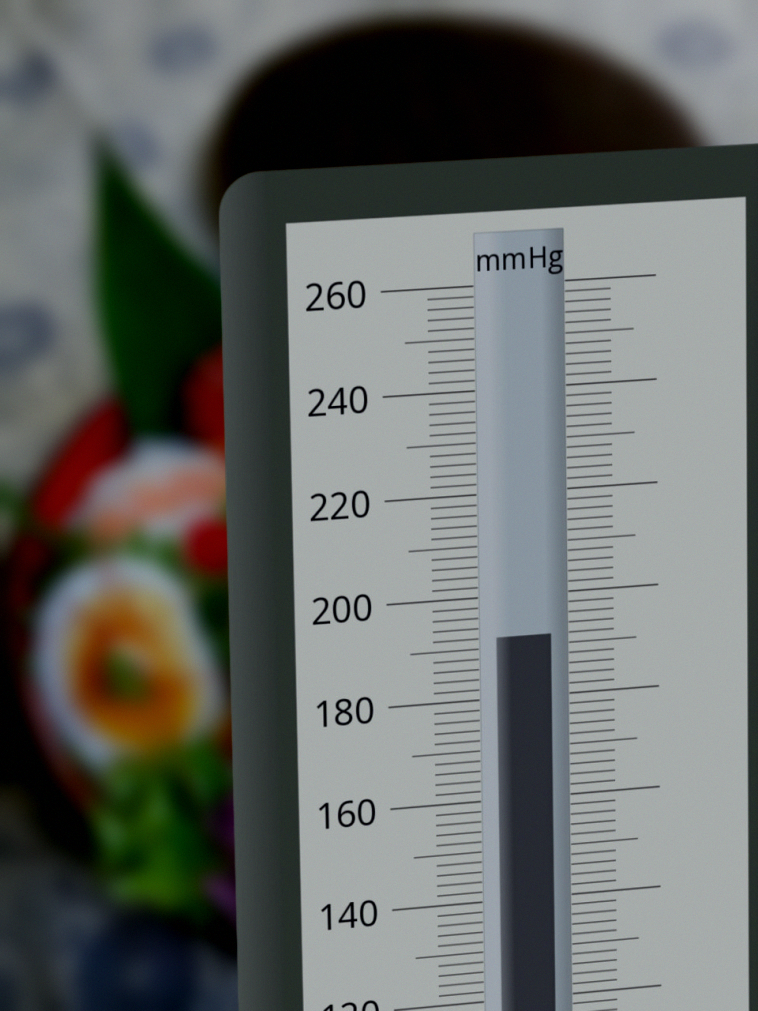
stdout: value=192 unit=mmHg
